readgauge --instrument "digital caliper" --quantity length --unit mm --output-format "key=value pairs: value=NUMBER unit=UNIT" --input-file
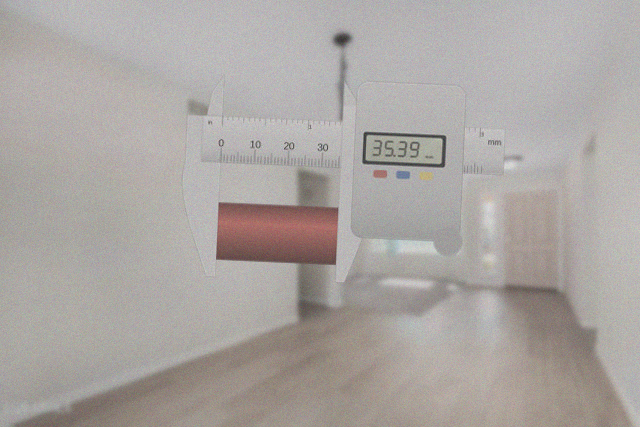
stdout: value=35.39 unit=mm
